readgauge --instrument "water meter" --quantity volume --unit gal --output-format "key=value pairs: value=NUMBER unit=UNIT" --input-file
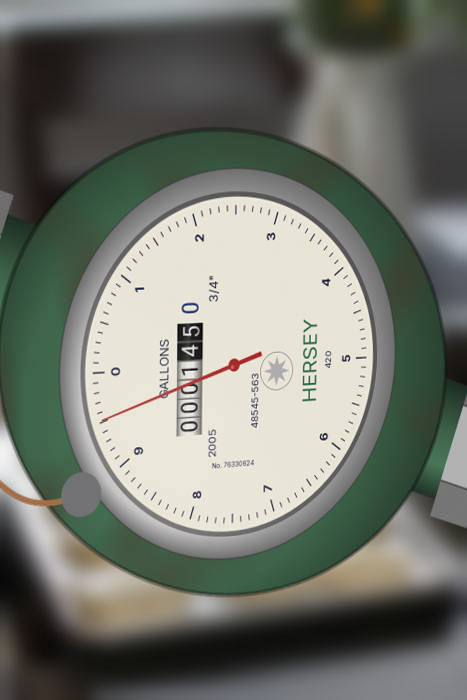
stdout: value=1449.5 unit=gal
